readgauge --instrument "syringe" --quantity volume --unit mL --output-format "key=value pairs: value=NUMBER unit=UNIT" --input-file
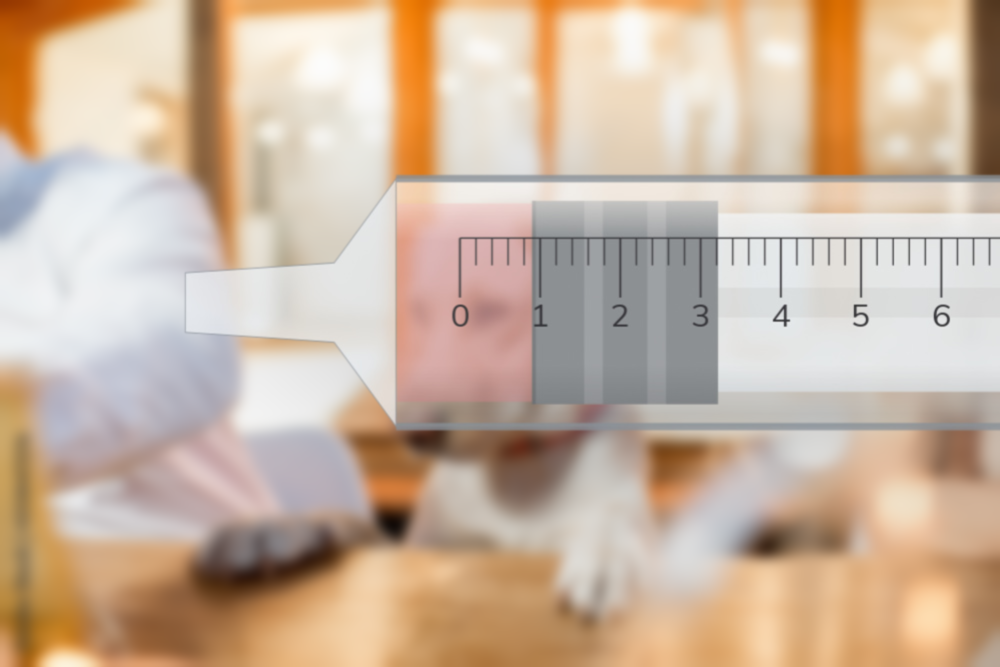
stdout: value=0.9 unit=mL
